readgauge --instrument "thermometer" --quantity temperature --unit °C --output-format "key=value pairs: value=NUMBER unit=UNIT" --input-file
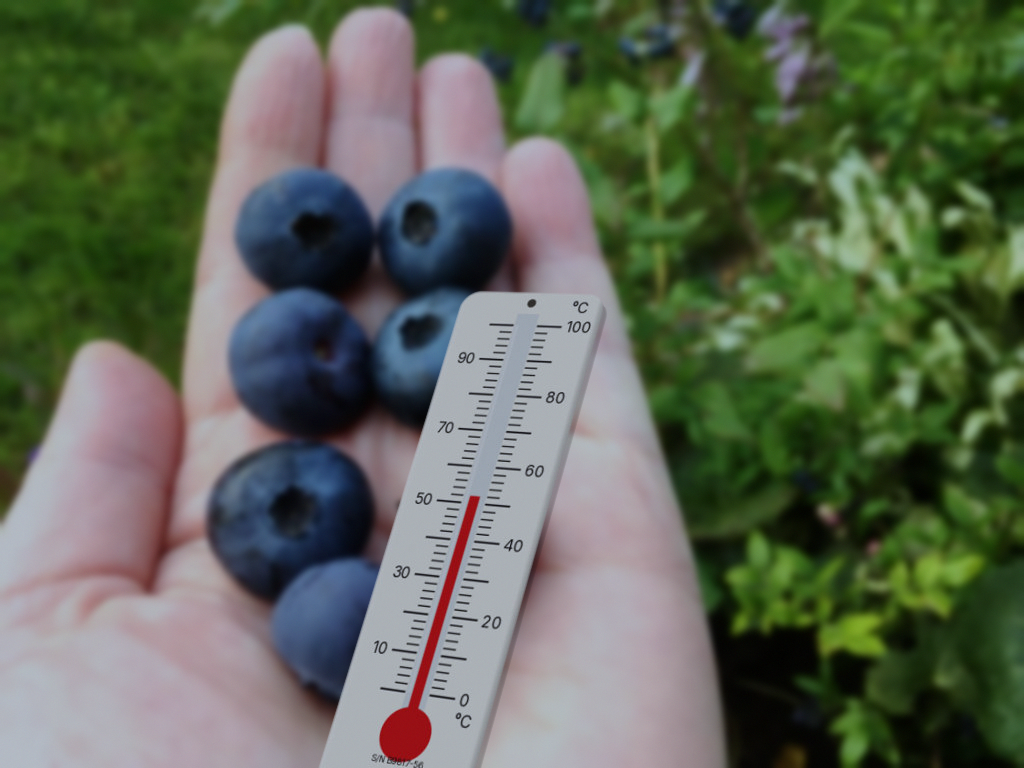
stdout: value=52 unit=°C
